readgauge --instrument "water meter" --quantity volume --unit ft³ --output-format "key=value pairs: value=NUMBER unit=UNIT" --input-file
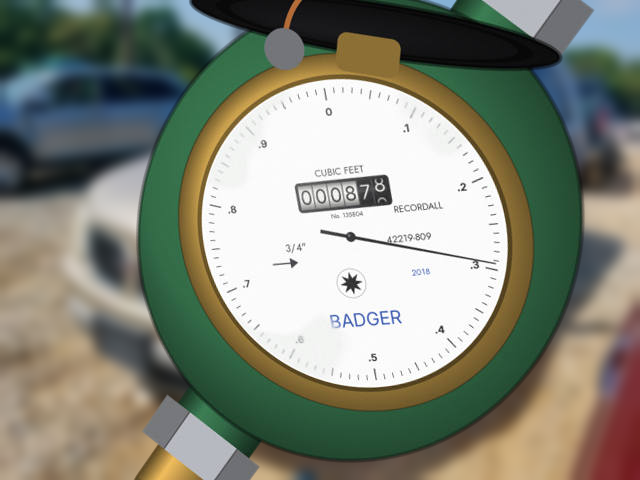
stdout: value=878.29 unit=ft³
